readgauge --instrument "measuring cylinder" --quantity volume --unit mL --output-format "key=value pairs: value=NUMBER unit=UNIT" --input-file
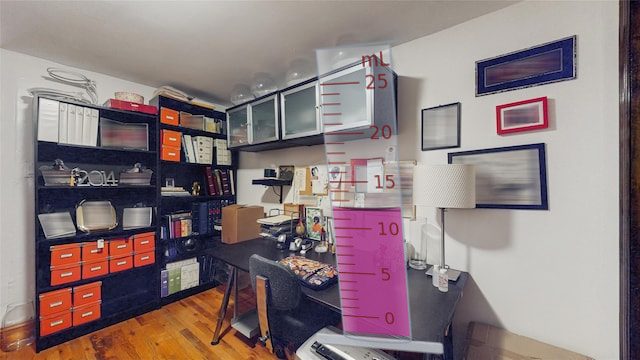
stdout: value=12 unit=mL
